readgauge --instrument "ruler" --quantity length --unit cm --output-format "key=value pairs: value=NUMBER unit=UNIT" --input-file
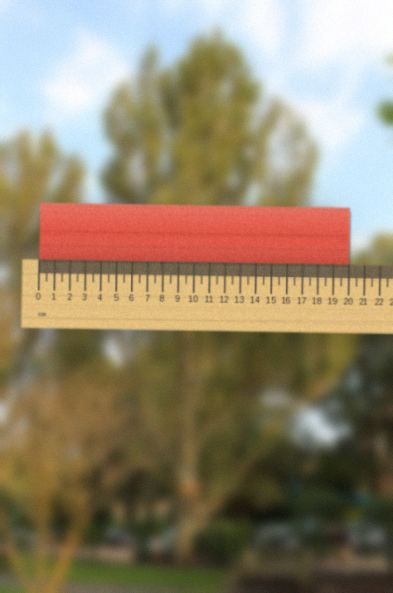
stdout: value=20 unit=cm
